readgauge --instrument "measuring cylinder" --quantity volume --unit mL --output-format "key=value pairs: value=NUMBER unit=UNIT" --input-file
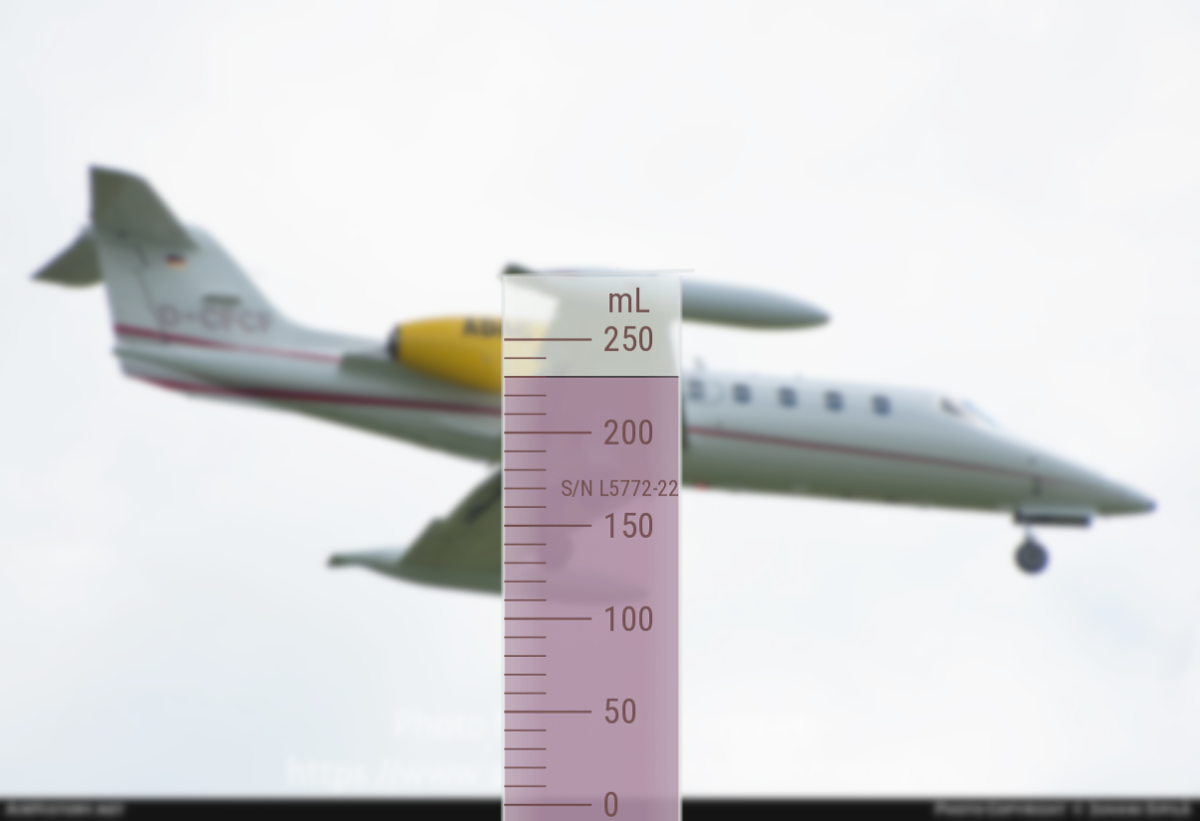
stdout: value=230 unit=mL
